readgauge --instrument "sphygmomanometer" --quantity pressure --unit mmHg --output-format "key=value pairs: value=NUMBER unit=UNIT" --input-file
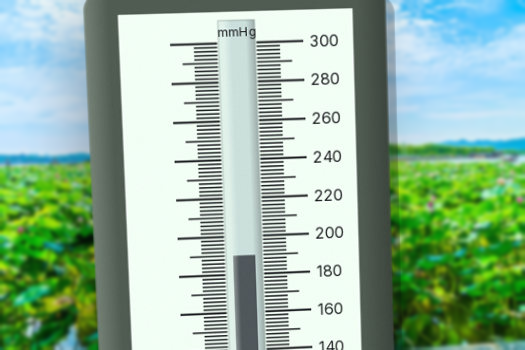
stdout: value=190 unit=mmHg
